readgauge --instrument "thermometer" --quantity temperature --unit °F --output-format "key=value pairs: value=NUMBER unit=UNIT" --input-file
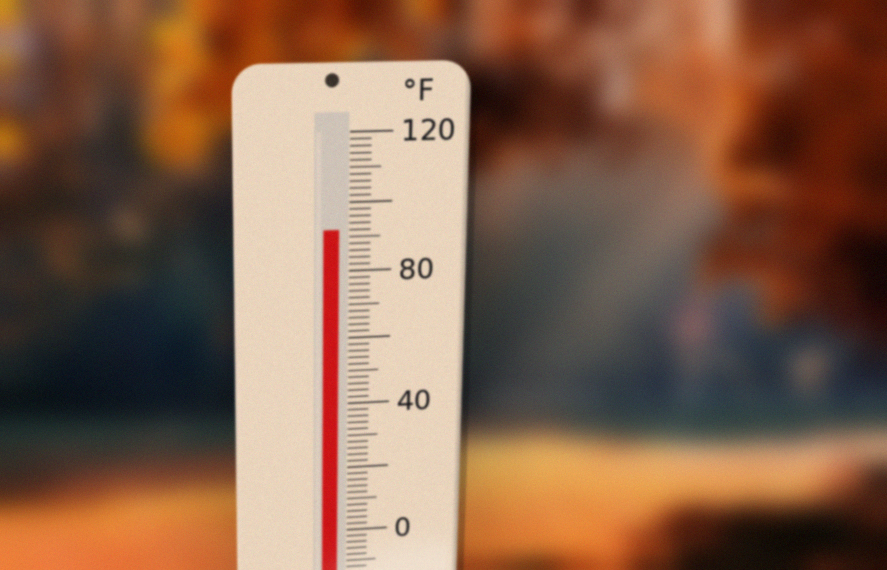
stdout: value=92 unit=°F
